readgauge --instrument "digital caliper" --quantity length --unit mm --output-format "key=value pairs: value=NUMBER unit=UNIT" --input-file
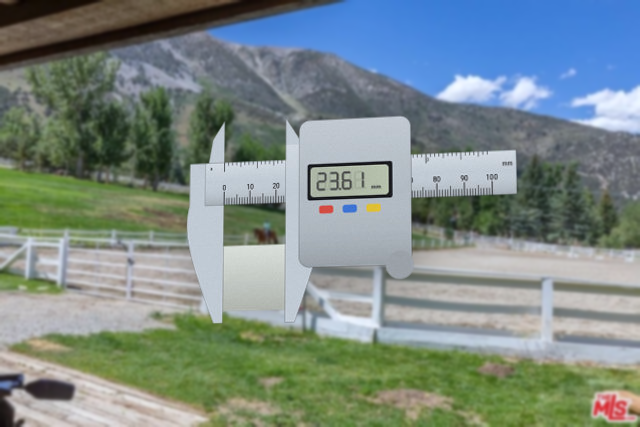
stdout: value=23.61 unit=mm
